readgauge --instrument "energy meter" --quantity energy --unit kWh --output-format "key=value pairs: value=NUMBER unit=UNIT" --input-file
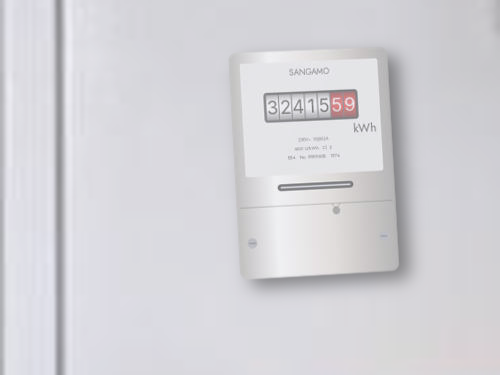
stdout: value=32415.59 unit=kWh
